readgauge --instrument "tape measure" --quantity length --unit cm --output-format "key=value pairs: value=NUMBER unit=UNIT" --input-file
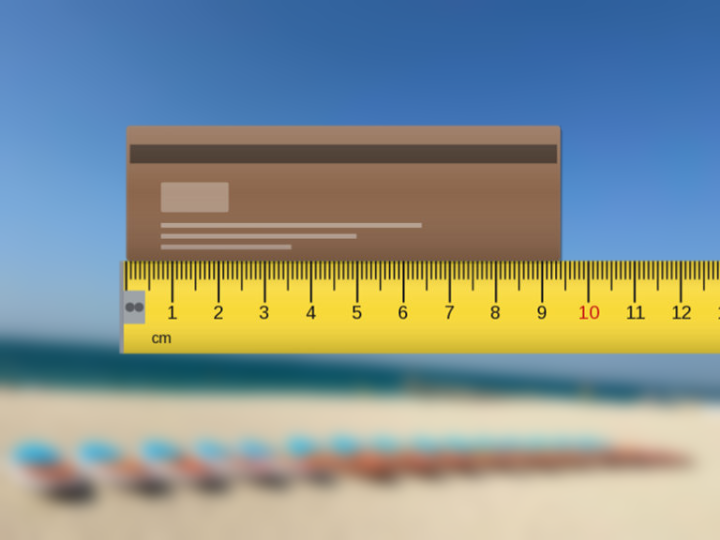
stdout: value=9.4 unit=cm
